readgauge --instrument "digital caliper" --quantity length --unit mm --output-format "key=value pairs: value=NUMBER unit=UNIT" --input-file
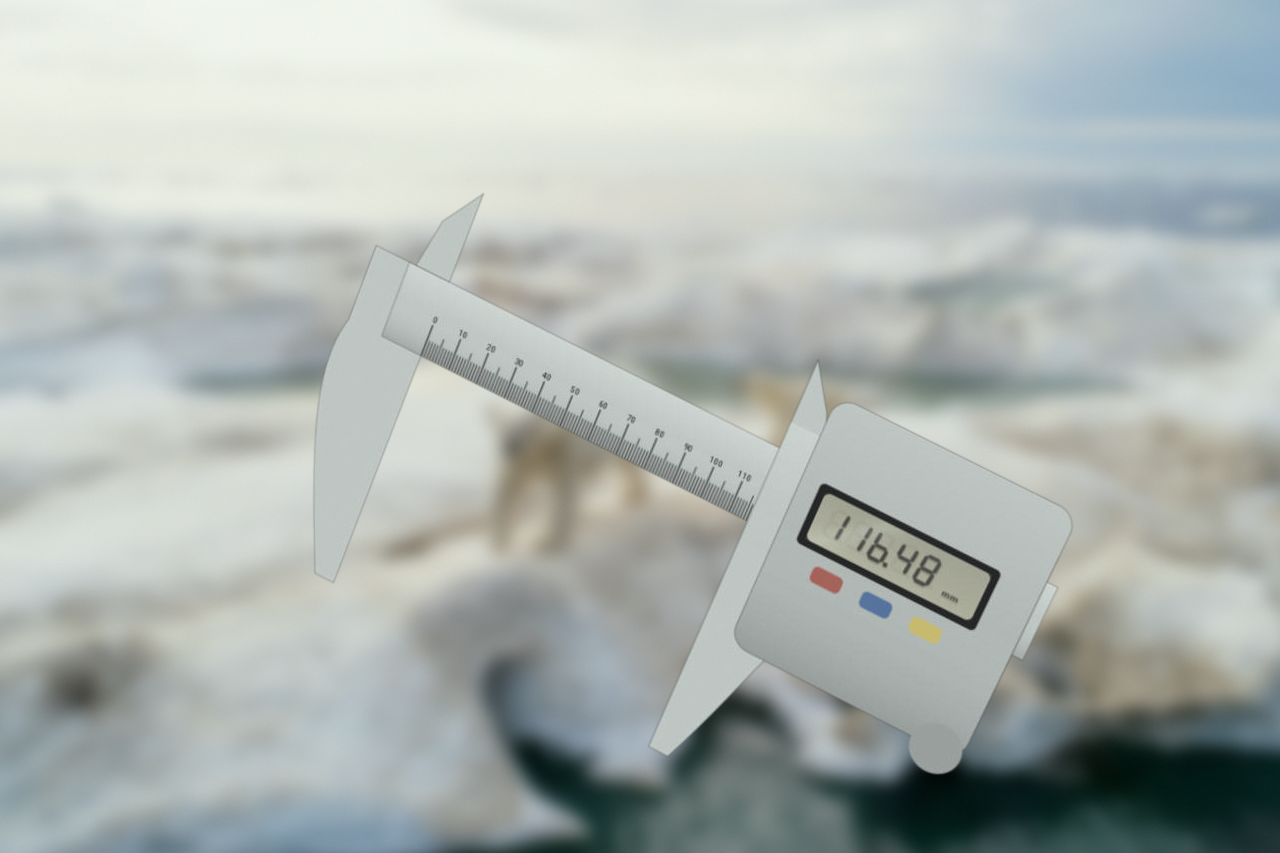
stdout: value=116.48 unit=mm
